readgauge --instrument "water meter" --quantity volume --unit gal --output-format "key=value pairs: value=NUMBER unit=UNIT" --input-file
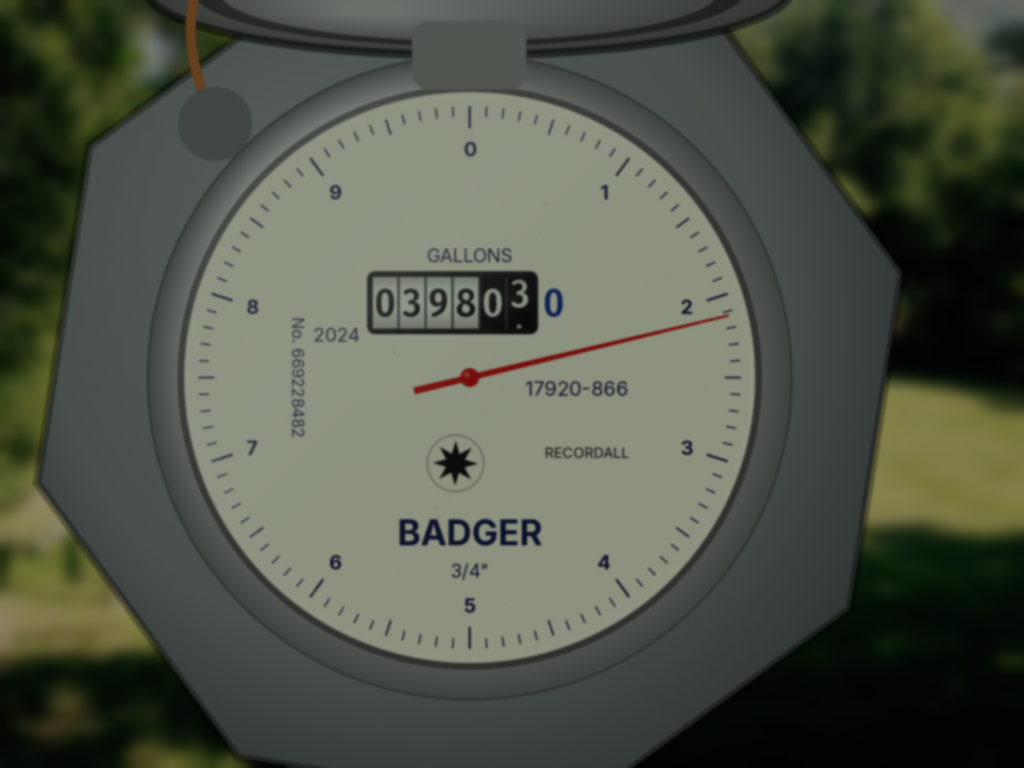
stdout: value=398032.1 unit=gal
